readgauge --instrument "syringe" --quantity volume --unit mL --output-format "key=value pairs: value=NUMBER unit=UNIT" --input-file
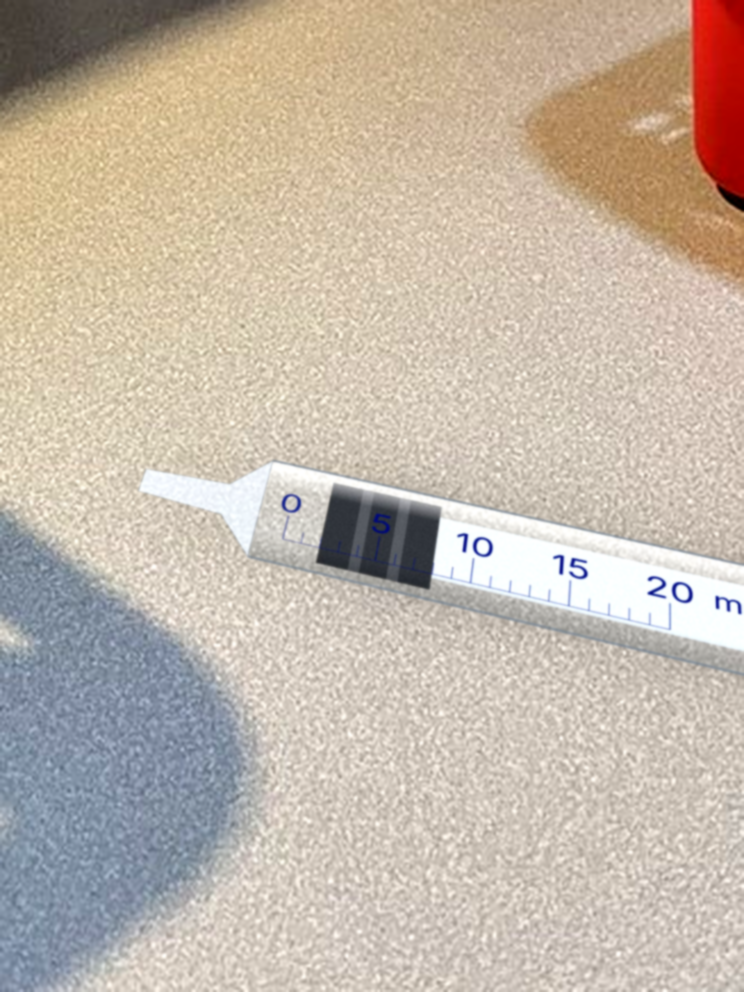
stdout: value=2 unit=mL
